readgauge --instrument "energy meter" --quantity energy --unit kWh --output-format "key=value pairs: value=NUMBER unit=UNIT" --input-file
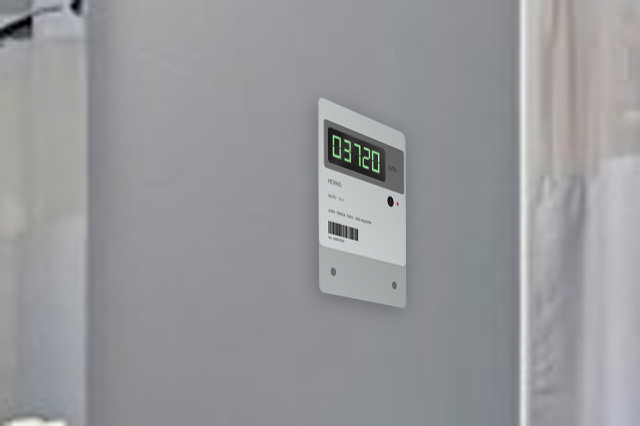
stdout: value=3720 unit=kWh
